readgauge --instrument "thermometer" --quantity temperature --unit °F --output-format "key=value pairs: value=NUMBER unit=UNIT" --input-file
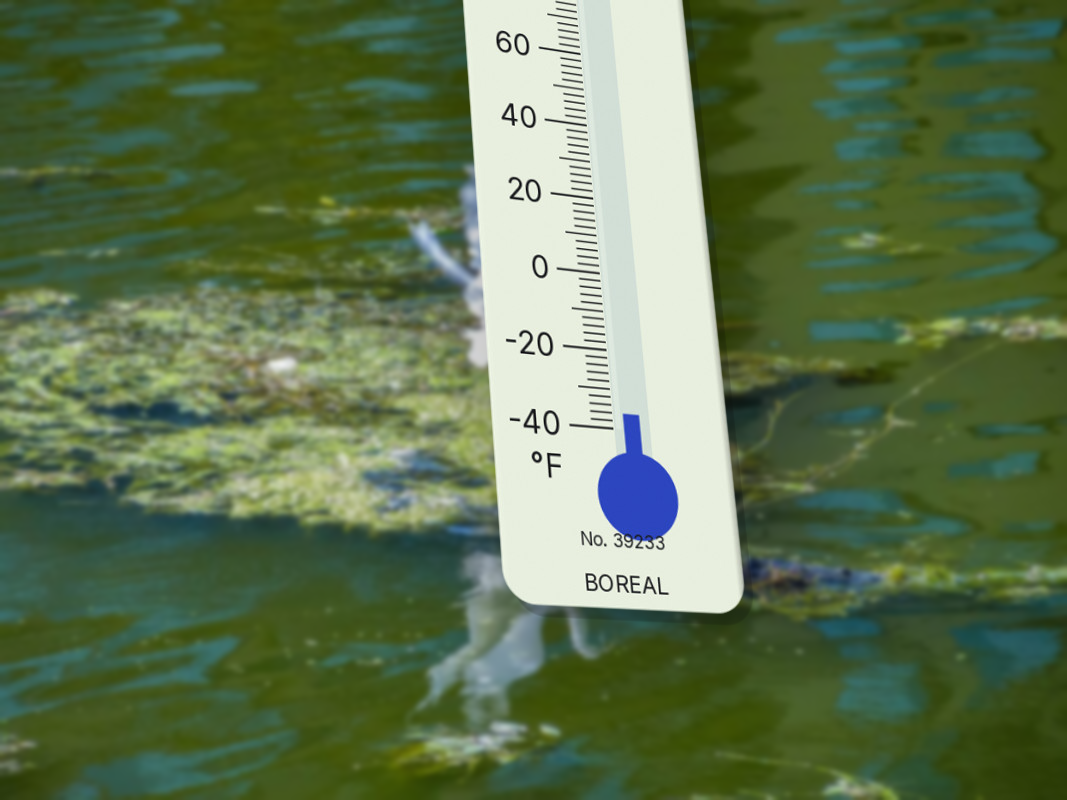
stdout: value=-36 unit=°F
